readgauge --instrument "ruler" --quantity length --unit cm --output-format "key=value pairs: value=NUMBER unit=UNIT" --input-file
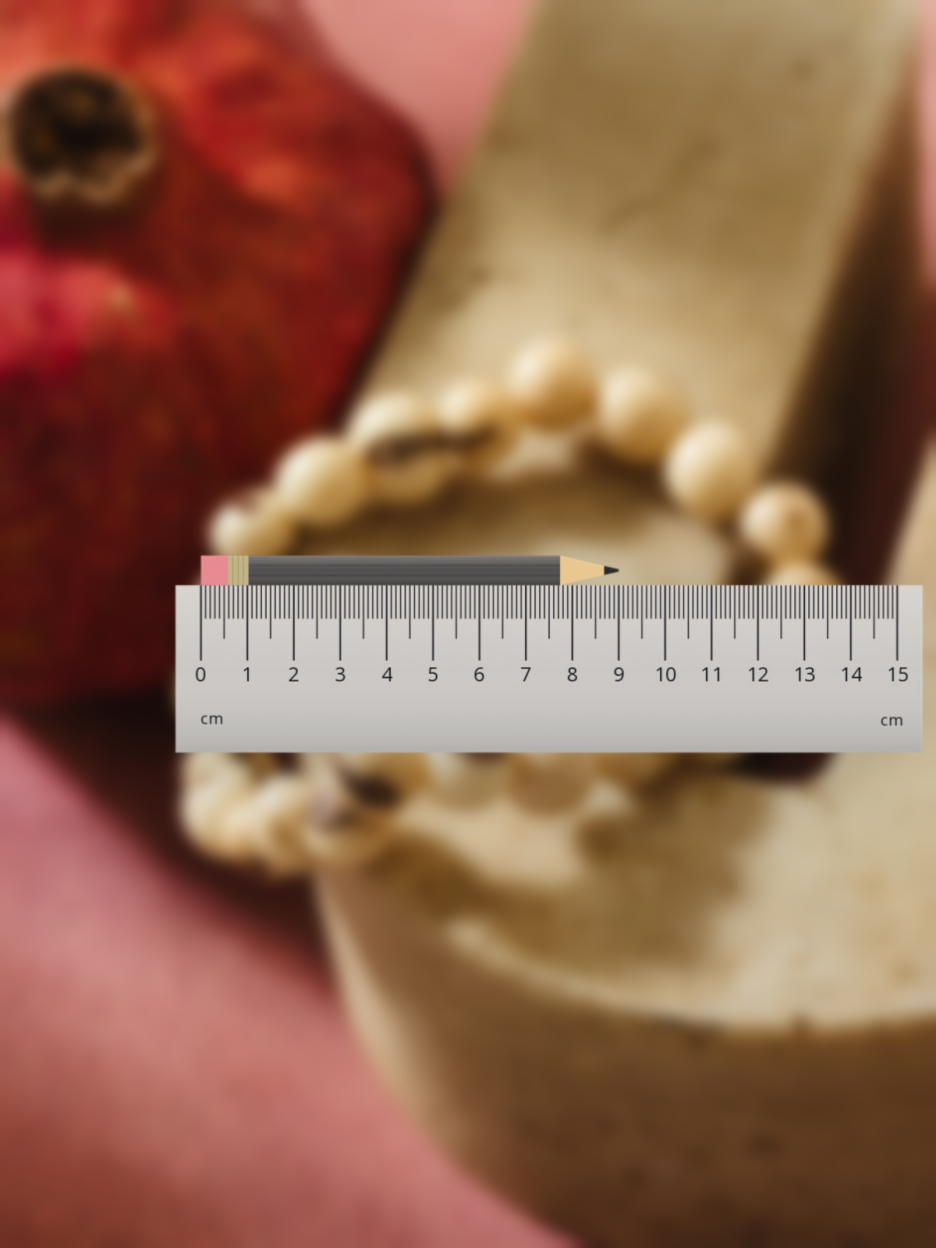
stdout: value=9 unit=cm
